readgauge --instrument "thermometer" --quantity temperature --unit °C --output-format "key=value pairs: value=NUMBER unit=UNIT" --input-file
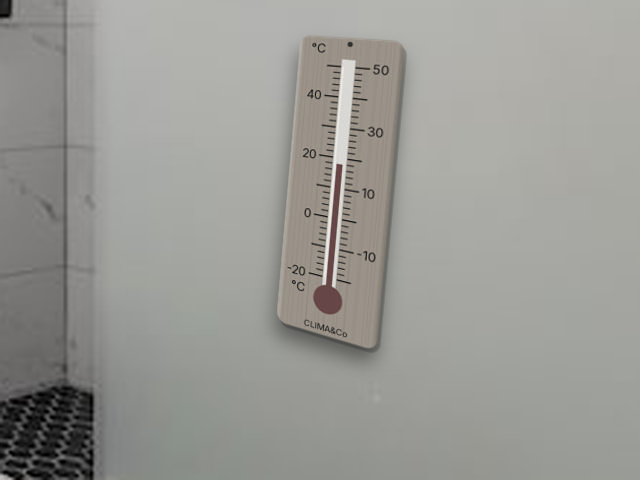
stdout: value=18 unit=°C
